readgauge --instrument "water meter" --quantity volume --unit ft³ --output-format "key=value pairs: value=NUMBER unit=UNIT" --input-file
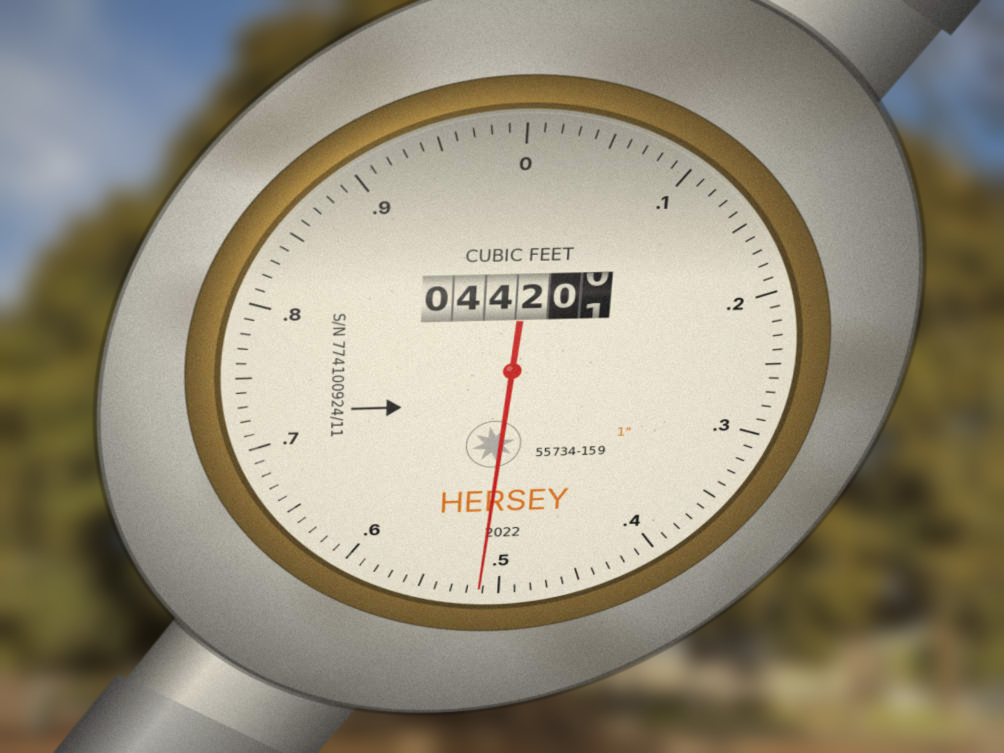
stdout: value=44200.51 unit=ft³
